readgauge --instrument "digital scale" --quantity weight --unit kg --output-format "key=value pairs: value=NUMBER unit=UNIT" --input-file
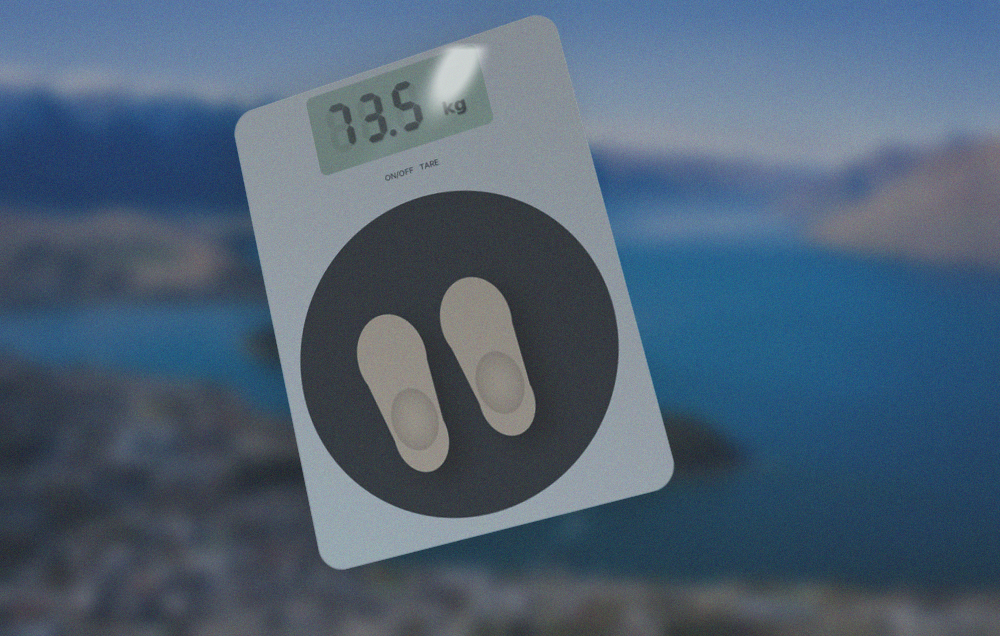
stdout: value=73.5 unit=kg
